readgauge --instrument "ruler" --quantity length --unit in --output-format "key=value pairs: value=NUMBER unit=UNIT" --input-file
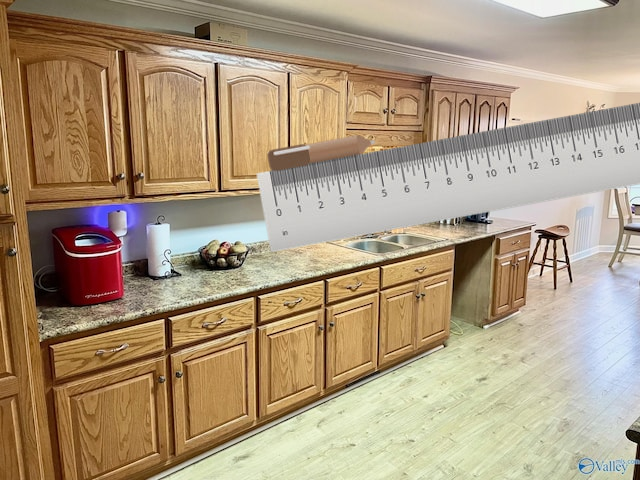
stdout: value=5 unit=in
